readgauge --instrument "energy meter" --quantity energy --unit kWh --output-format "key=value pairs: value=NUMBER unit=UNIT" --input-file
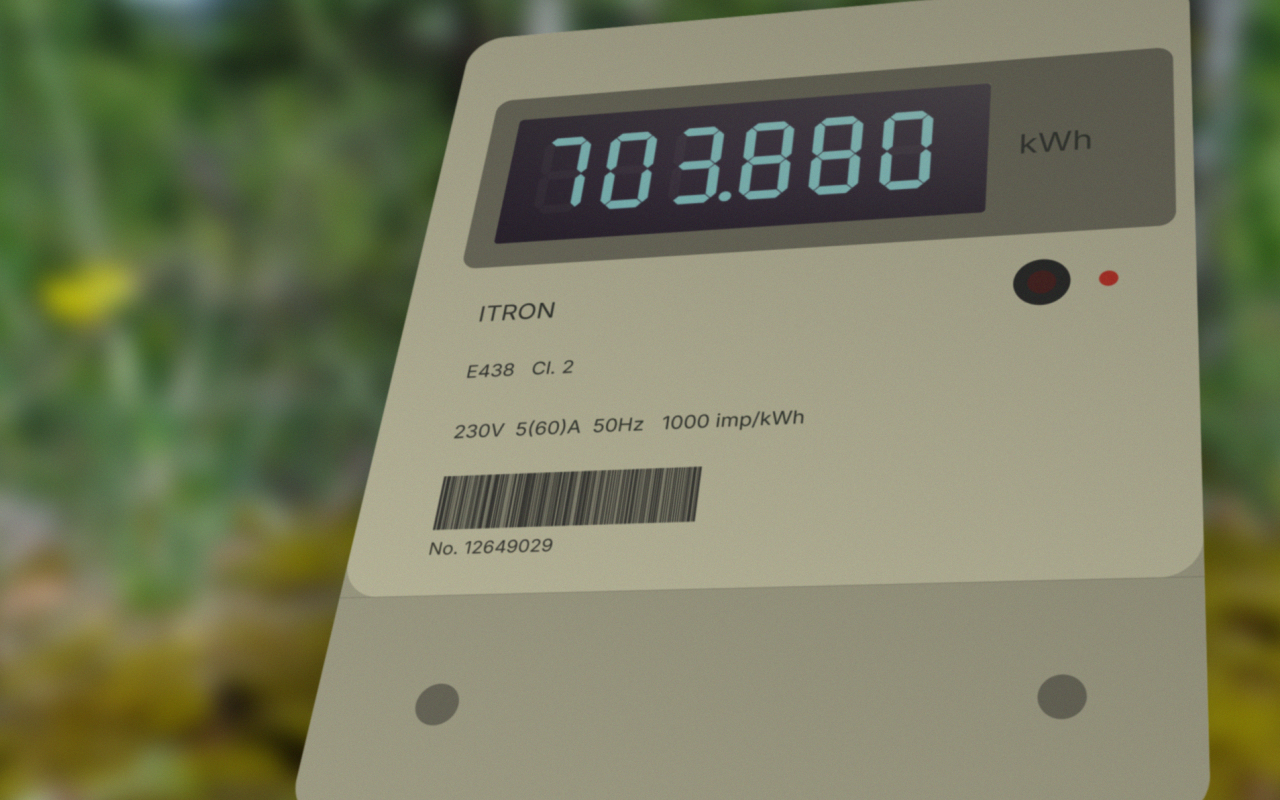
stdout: value=703.880 unit=kWh
